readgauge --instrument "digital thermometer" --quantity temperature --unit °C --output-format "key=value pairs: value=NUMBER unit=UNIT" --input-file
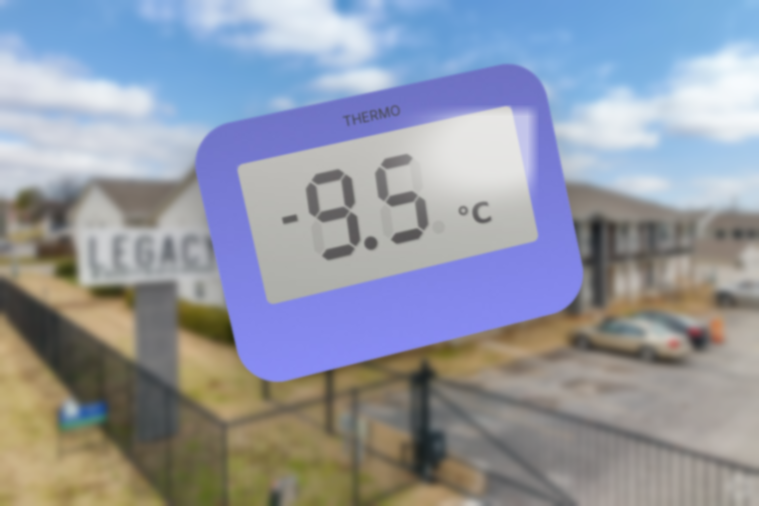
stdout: value=-9.5 unit=°C
